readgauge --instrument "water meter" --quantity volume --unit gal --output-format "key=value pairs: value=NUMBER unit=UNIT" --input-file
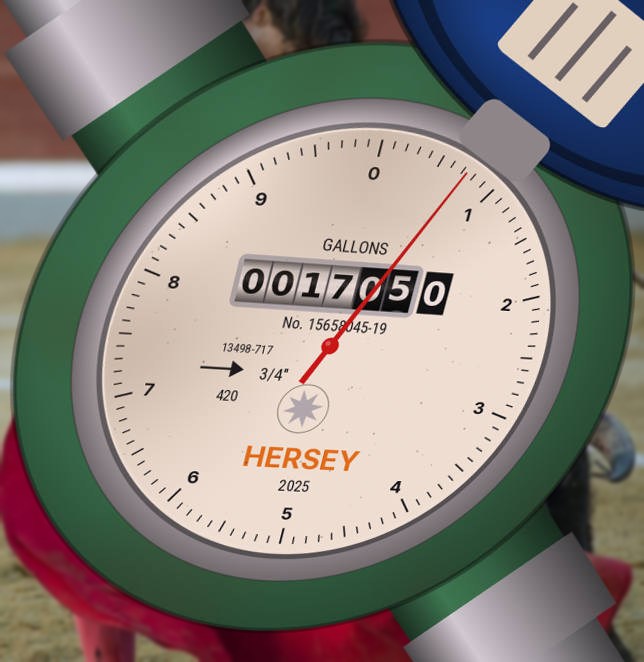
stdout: value=17050.7 unit=gal
